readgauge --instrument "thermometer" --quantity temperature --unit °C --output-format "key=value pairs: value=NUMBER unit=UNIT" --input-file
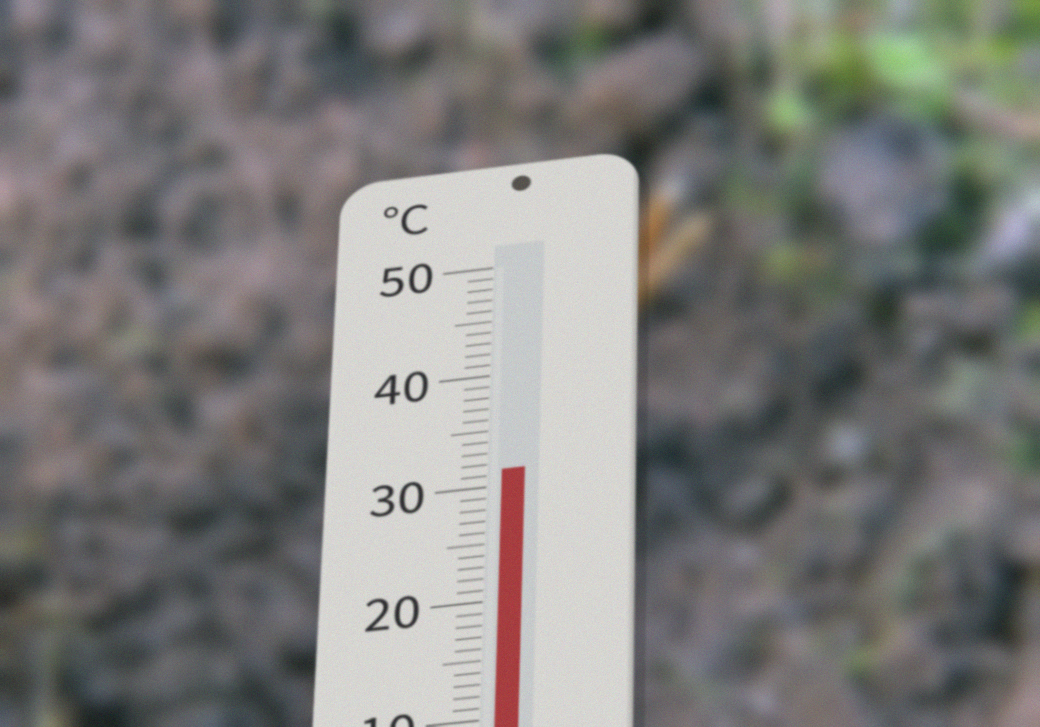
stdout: value=31.5 unit=°C
